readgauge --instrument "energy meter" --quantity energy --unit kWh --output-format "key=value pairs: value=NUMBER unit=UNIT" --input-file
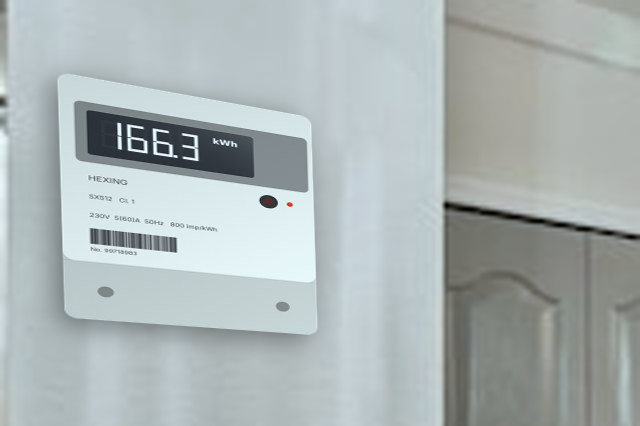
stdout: value=166.3 unit=kWh
